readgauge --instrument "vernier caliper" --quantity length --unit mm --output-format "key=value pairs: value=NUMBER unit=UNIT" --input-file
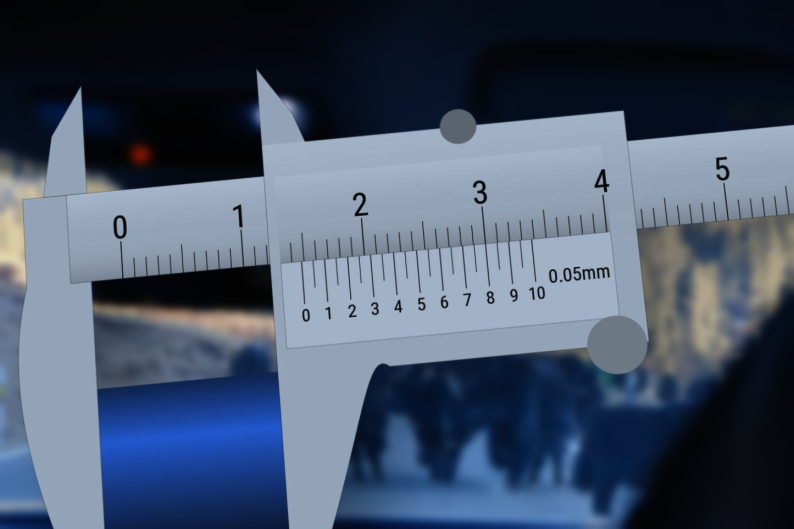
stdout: value=14.8 unit=mm
